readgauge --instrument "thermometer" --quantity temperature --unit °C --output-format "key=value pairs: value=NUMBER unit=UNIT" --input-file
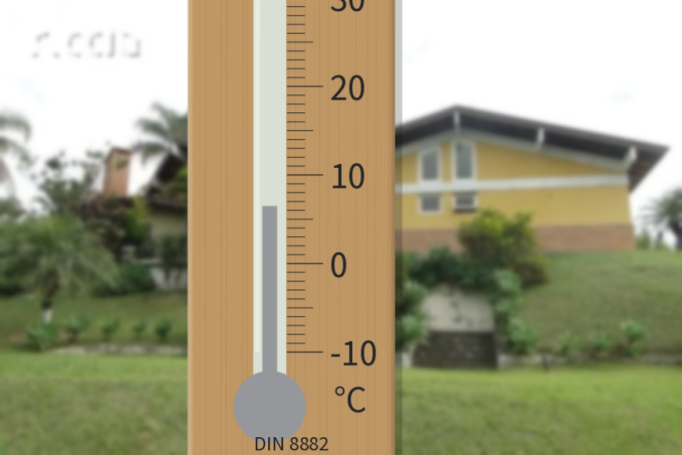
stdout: value=6.5 unit=°C
